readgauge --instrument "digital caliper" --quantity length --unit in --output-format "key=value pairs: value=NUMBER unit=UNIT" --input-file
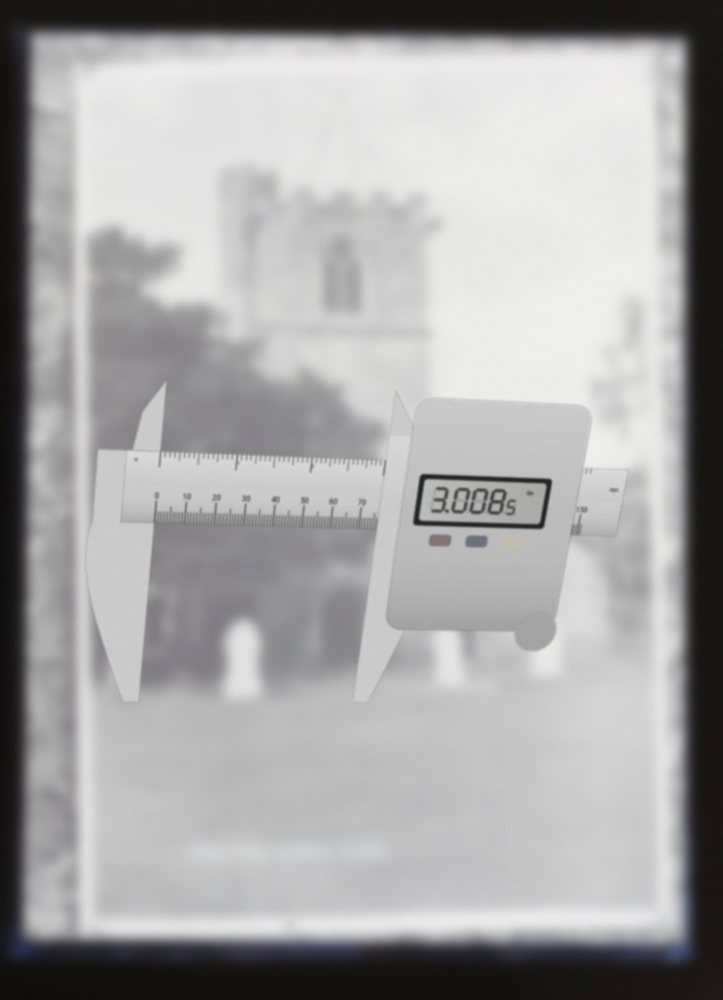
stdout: value=3.0085 unit=in
